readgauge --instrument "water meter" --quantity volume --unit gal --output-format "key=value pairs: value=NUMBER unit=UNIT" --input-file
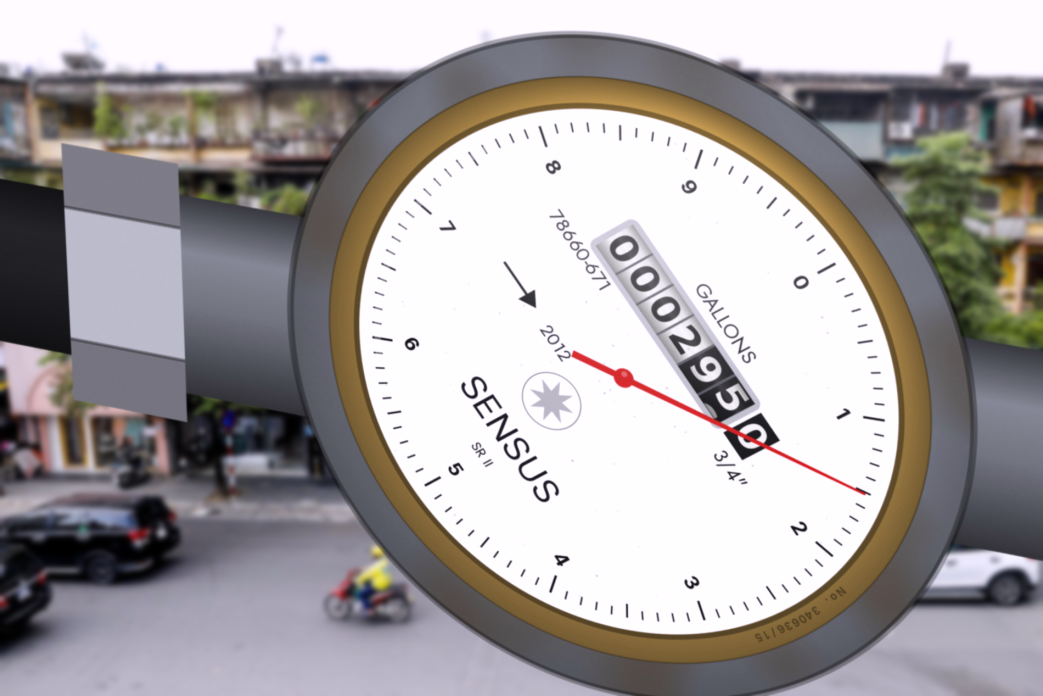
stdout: value=2951.5 unit=gal
